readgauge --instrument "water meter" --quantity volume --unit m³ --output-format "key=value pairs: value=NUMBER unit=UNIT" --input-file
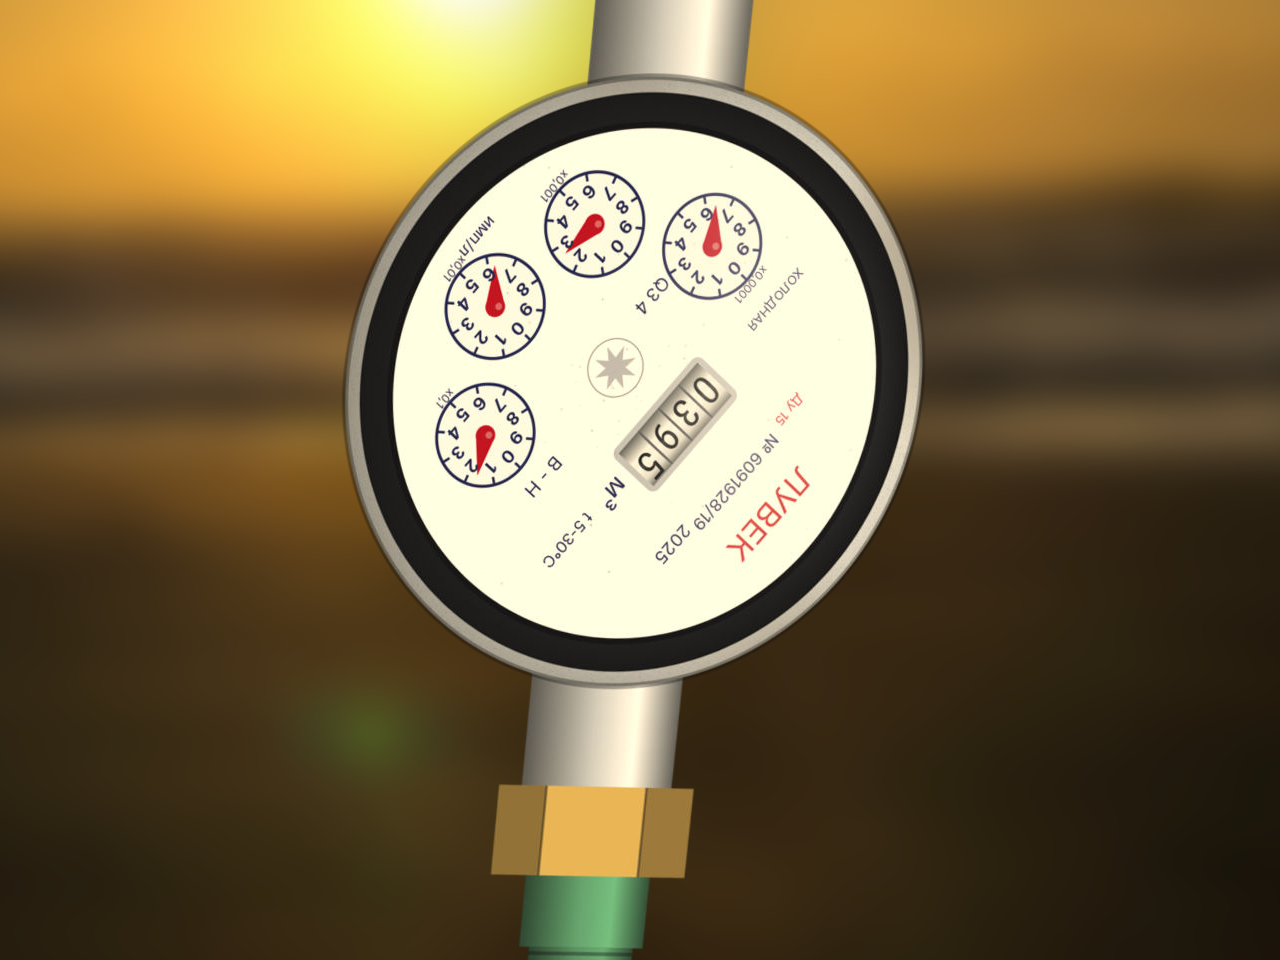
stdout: value=395.1626 unit=m³
